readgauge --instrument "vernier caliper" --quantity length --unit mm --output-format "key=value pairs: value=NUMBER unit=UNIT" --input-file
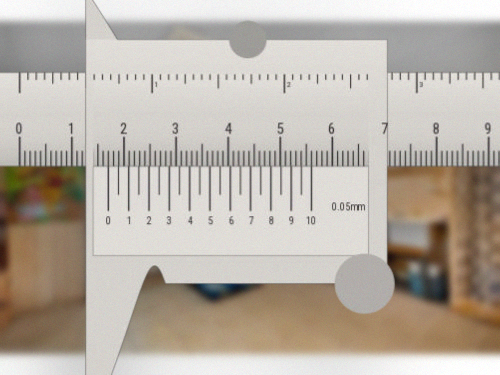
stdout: value=17.0 unit=mm
